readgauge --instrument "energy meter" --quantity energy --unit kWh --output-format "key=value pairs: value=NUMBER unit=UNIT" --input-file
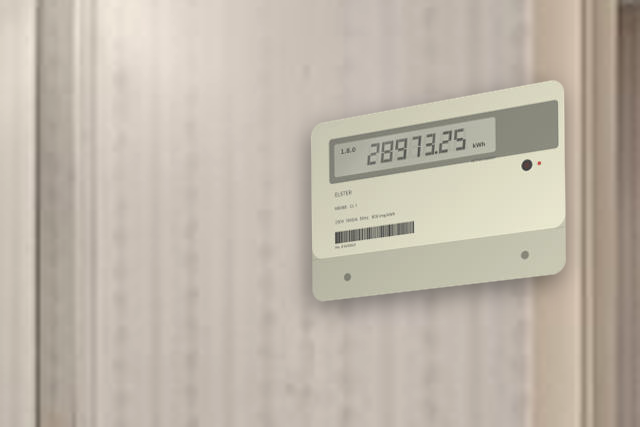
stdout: value=28973.25 unit=kWh
